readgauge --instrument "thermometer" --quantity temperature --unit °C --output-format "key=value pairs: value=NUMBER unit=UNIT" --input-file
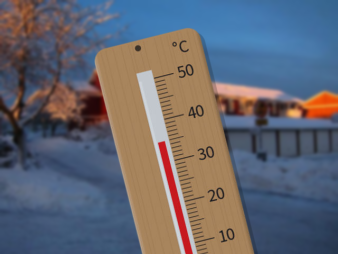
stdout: value=35 unit=°C
